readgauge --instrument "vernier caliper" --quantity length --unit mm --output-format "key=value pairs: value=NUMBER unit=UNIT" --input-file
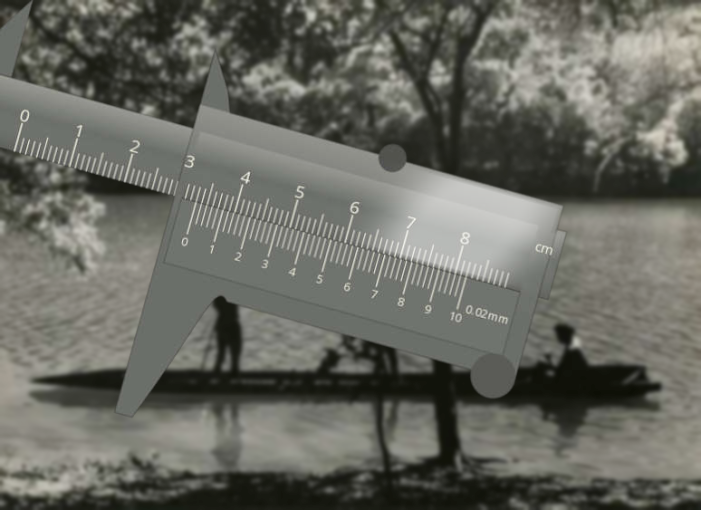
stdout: value=33.0 unit=mm
